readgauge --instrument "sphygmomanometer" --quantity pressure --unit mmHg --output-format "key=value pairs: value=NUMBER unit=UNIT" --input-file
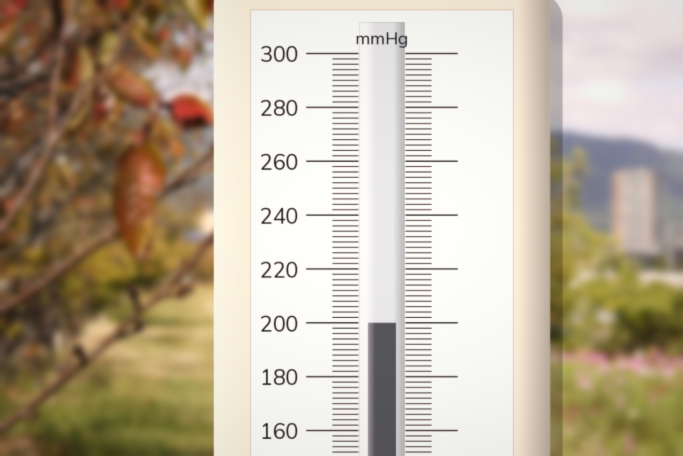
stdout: value=200 unit=mmHg
